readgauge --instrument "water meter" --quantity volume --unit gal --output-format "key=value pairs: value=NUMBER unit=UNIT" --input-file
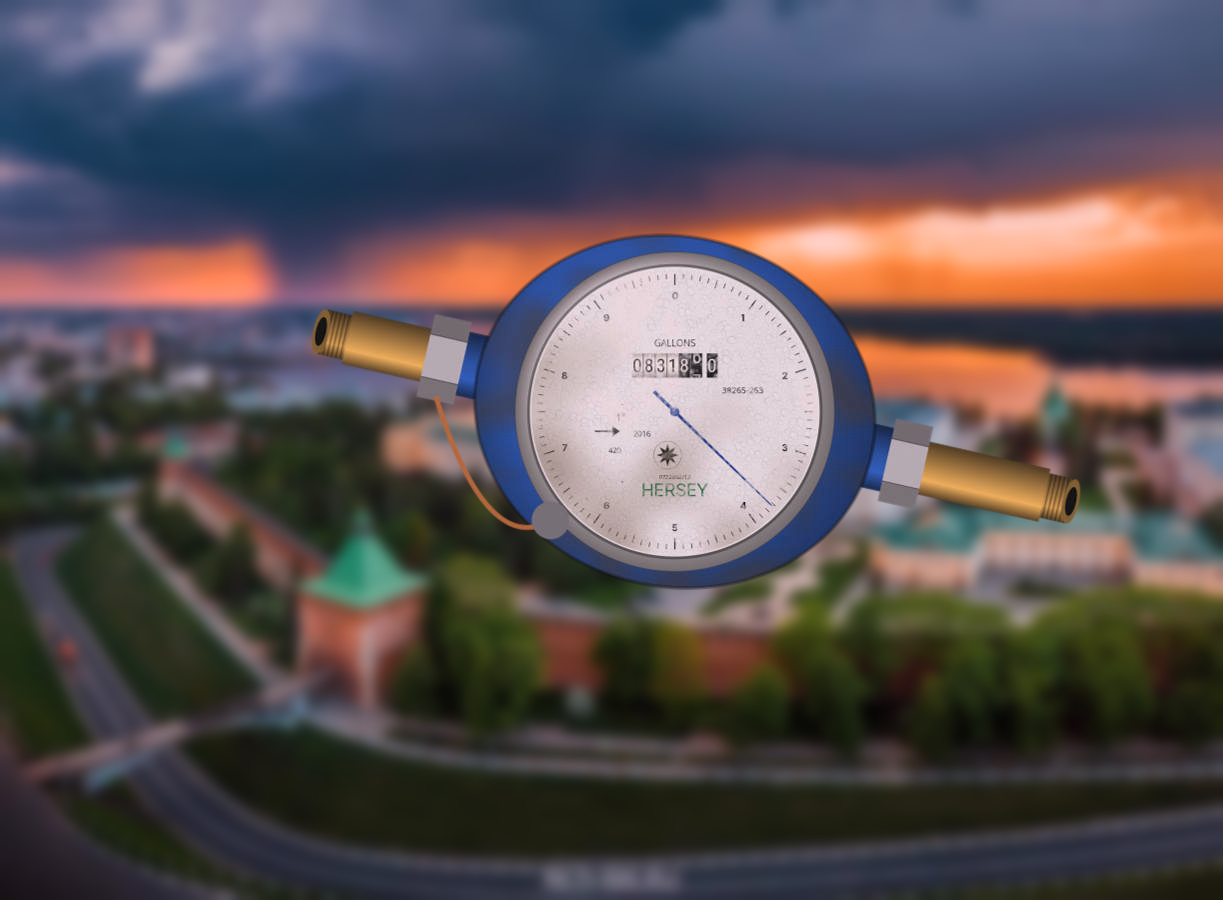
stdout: value=831863.7 unit=gal
